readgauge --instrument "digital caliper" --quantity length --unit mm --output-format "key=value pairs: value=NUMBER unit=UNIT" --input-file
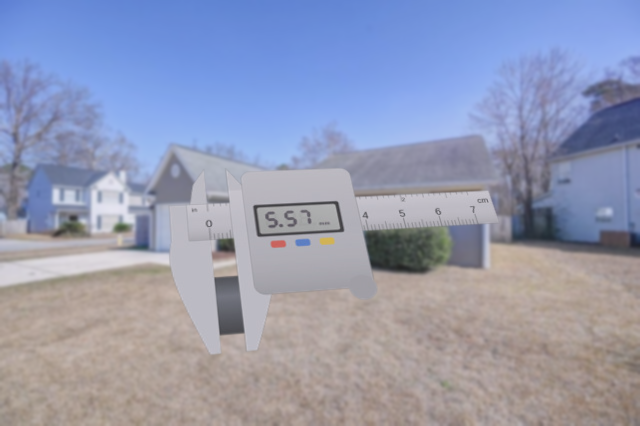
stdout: value=5.57 unit=mm
